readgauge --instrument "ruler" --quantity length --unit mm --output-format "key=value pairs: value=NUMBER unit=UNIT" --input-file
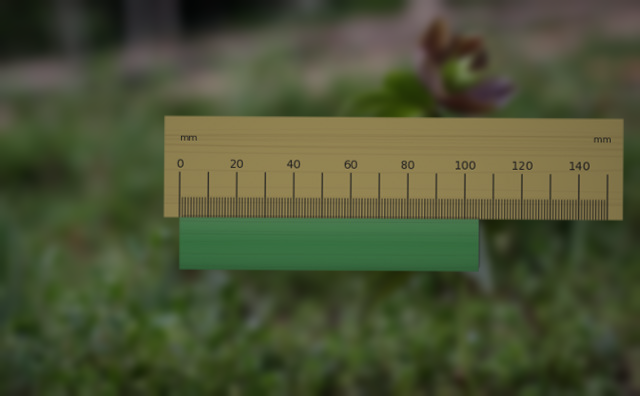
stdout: value=105 unit=mm
